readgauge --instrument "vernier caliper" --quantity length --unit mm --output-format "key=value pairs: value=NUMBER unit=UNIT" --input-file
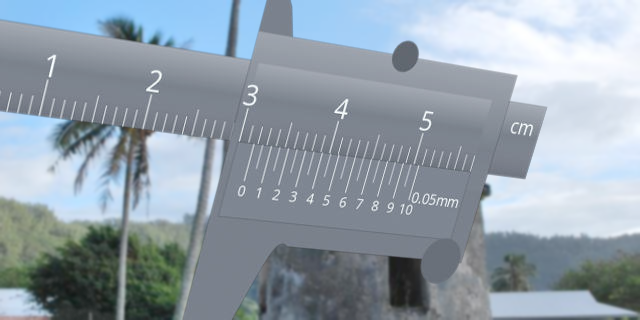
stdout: value=31.6 unit=mm
